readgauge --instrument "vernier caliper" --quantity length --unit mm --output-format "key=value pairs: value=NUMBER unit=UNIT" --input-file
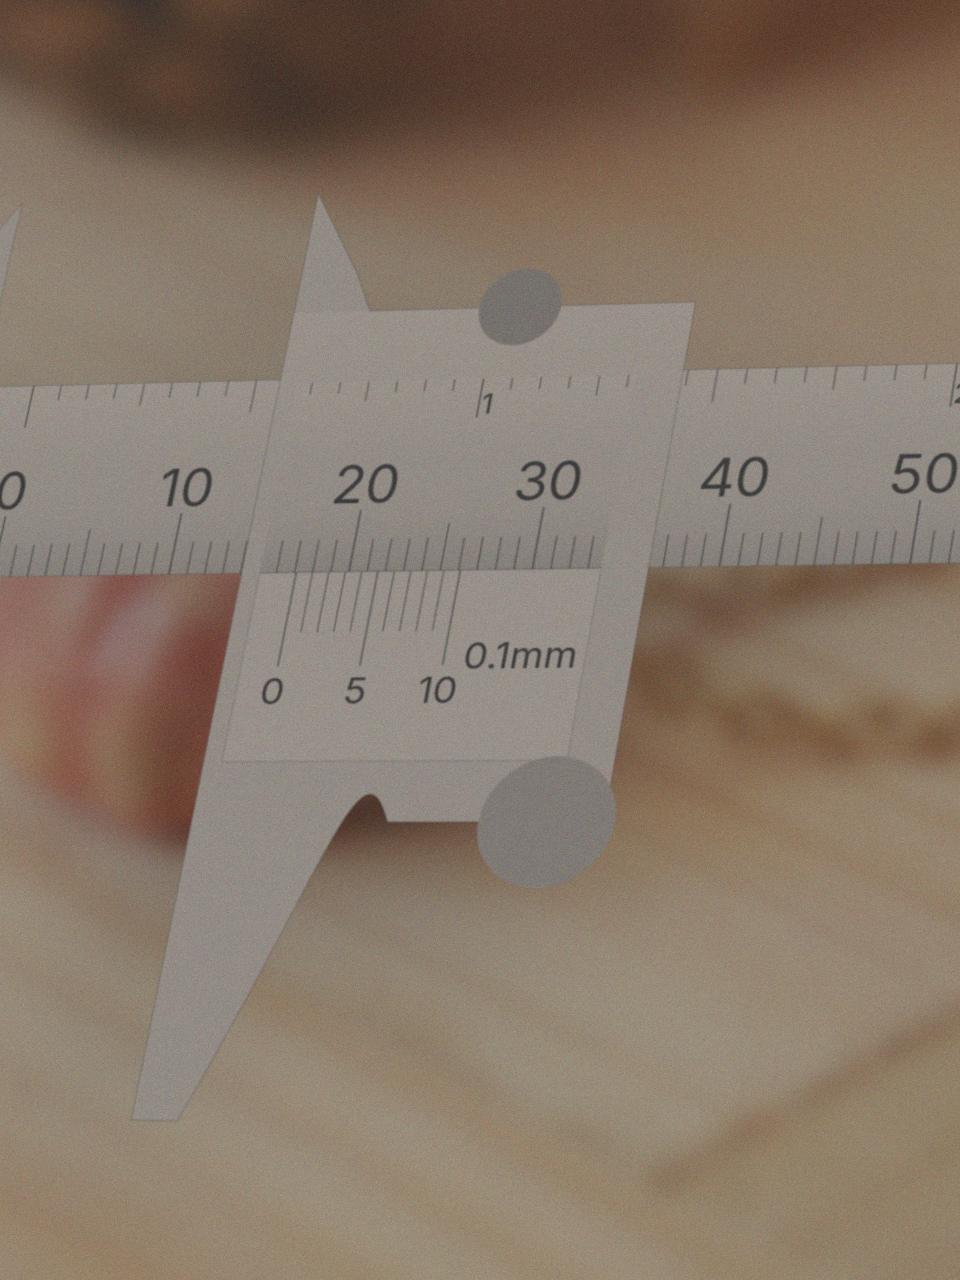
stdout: value=17.1 unit=mm
